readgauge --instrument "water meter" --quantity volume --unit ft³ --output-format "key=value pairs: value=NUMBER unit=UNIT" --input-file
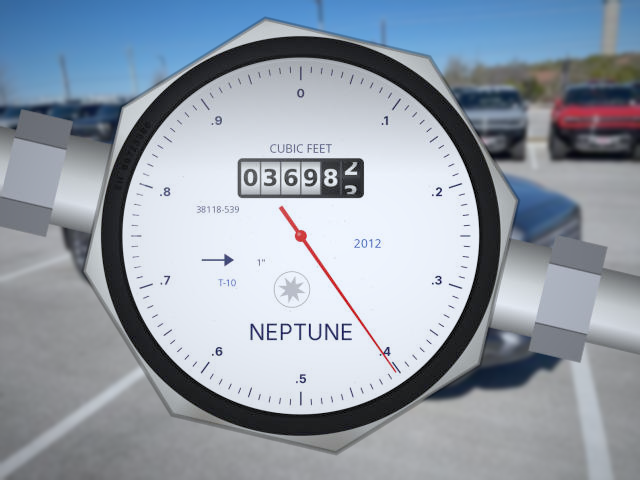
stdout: value=36982.40 unit=ft³
